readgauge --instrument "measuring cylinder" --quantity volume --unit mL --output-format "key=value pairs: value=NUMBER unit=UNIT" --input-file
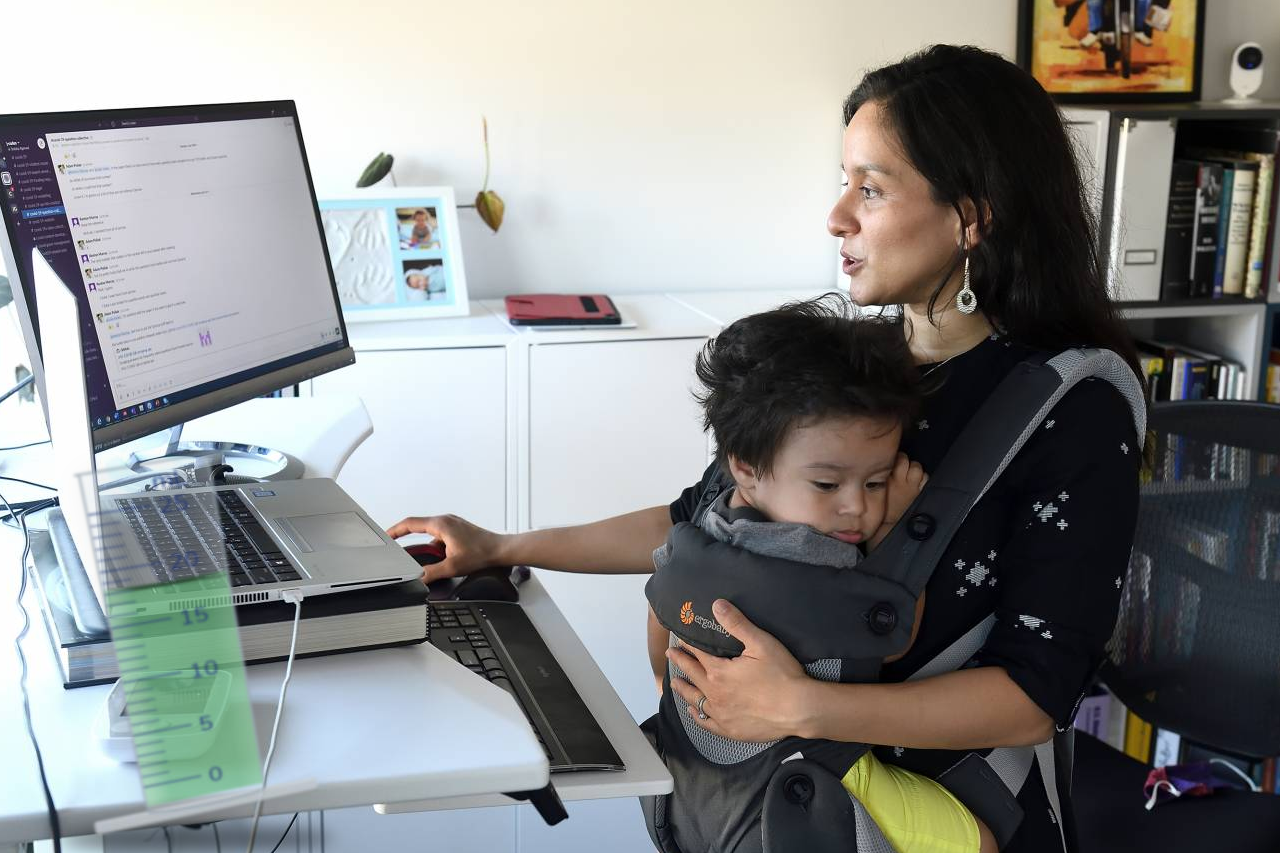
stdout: value=18 unit=mL
